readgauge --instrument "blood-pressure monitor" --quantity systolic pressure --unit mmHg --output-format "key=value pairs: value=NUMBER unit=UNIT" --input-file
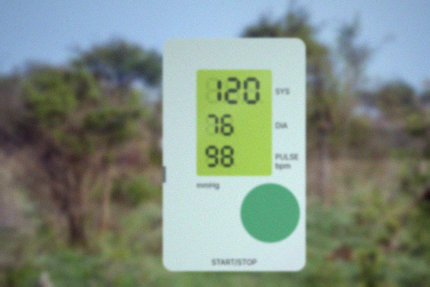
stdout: value=120 unit=mmHg
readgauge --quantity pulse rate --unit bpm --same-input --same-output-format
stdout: value=98 unit=bpm
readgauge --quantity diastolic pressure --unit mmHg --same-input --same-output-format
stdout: value=76 unit=mmHg
